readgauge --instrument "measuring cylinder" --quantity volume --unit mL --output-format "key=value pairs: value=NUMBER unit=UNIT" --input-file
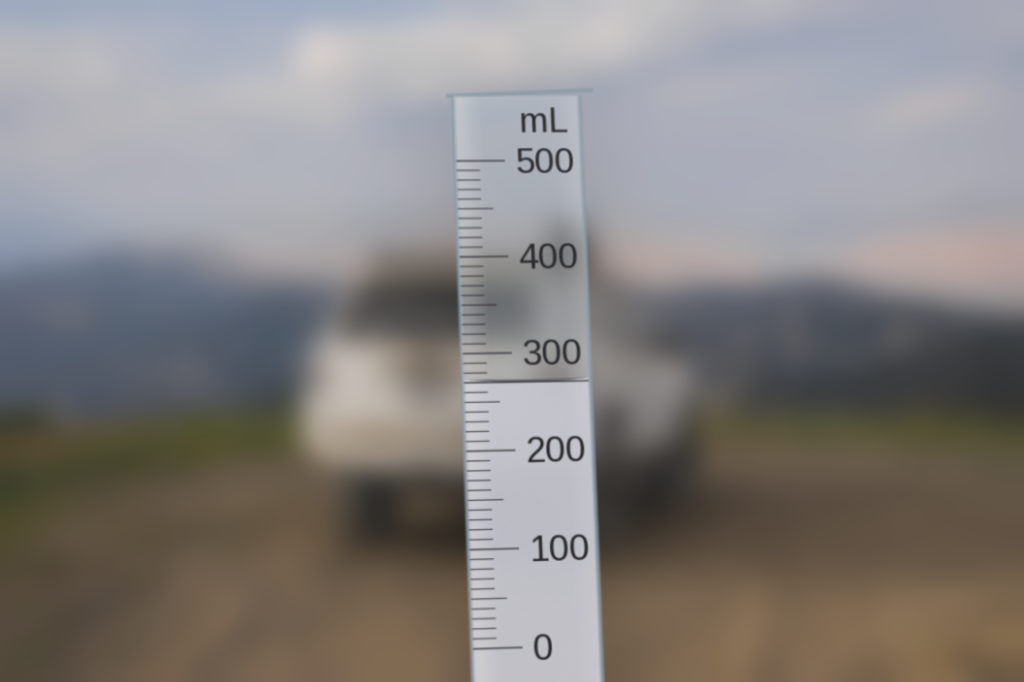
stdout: value=270 unit=mL
